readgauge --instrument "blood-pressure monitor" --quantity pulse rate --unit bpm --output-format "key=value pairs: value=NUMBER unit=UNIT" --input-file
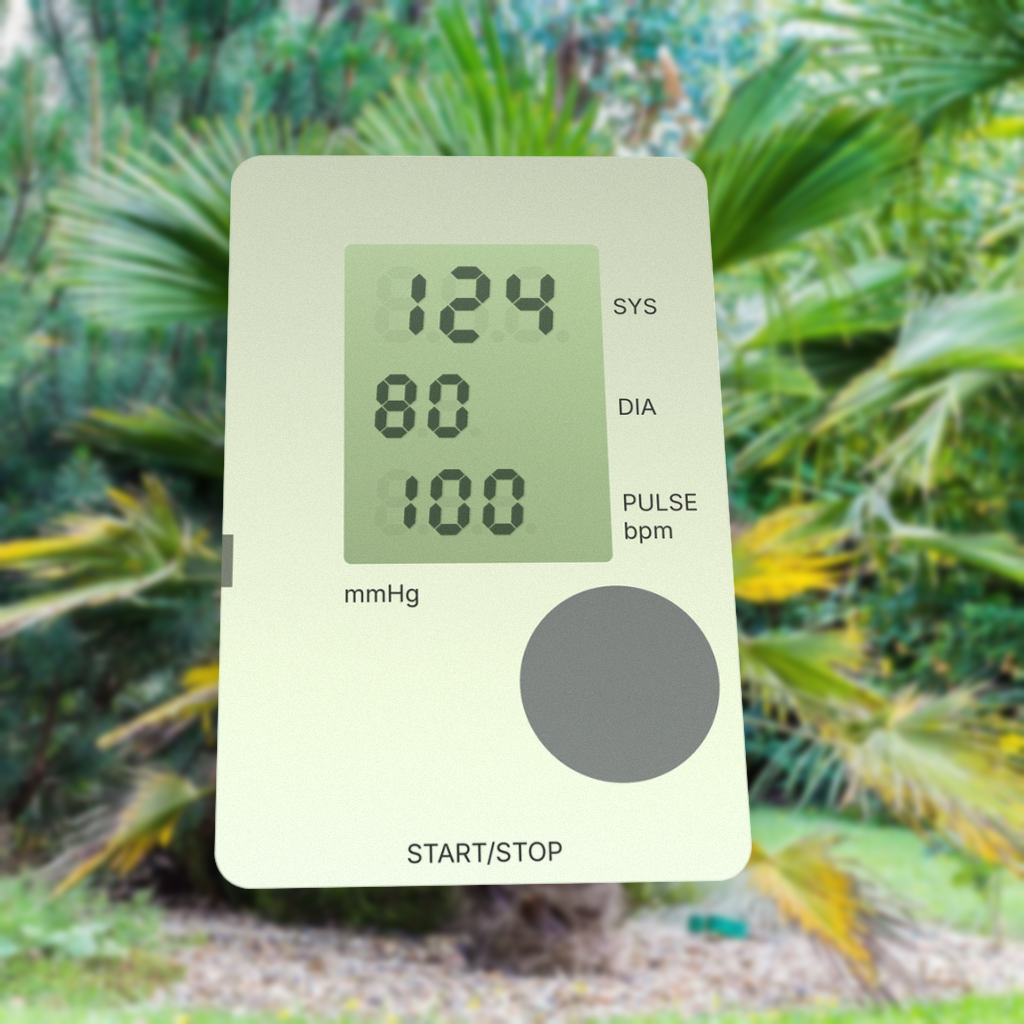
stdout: value=100 unit=bpm
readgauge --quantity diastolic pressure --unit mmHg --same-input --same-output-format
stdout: value=80 unit=mmHg
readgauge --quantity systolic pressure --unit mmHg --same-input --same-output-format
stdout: value=124 unit=mmHg
